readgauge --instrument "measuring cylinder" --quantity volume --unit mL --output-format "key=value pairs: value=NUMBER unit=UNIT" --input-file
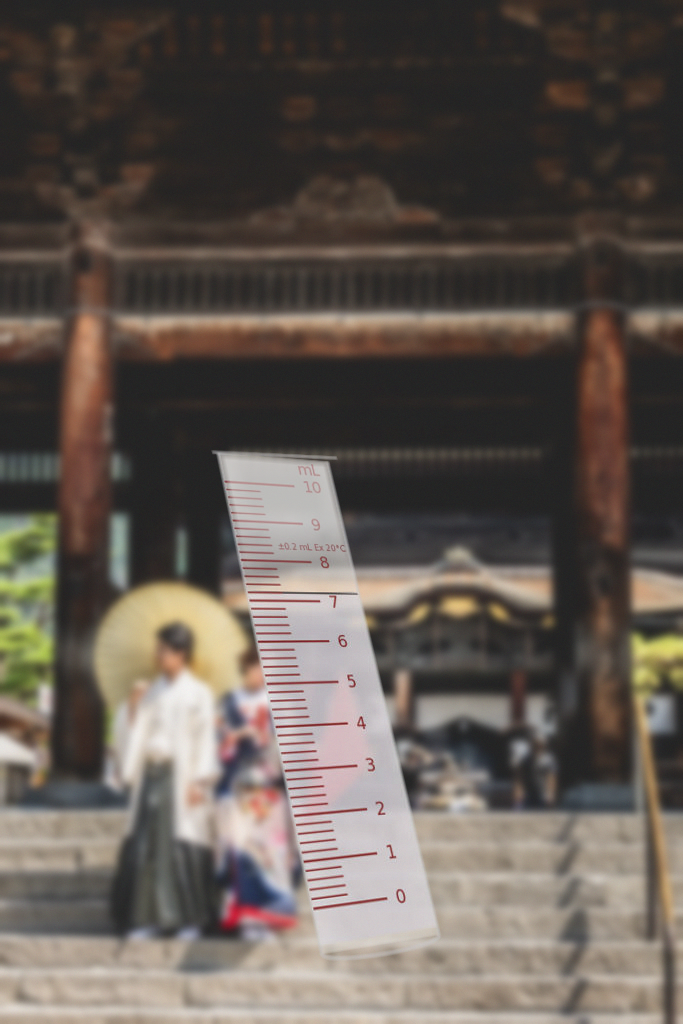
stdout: value=7.2 unit=mL
